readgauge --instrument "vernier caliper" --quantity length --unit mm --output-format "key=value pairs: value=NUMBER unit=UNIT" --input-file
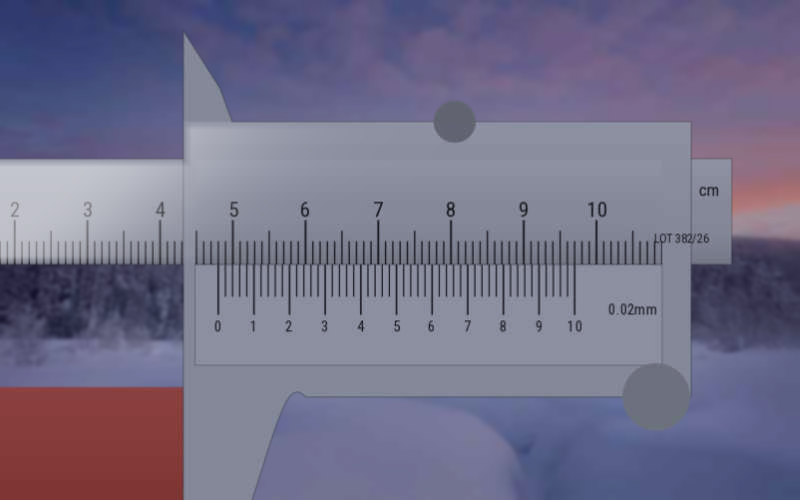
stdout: value=48.0 unit=mm
